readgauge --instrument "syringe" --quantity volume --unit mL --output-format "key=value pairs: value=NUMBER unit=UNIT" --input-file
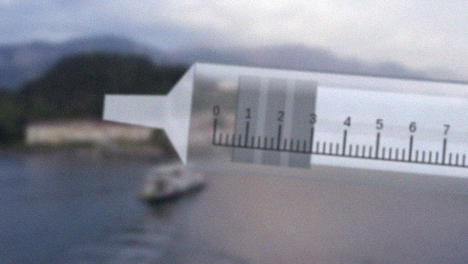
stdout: value=0.6 unit=mL
